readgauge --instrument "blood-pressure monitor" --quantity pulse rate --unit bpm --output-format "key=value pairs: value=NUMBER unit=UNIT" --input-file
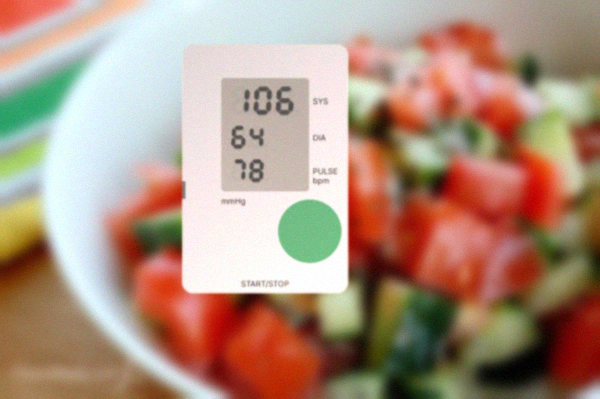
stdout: value=78 unit=bpm
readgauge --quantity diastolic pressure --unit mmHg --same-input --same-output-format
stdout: value=64 unit=mmHg
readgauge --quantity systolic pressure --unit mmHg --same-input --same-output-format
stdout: value=106 unit=mmHg
